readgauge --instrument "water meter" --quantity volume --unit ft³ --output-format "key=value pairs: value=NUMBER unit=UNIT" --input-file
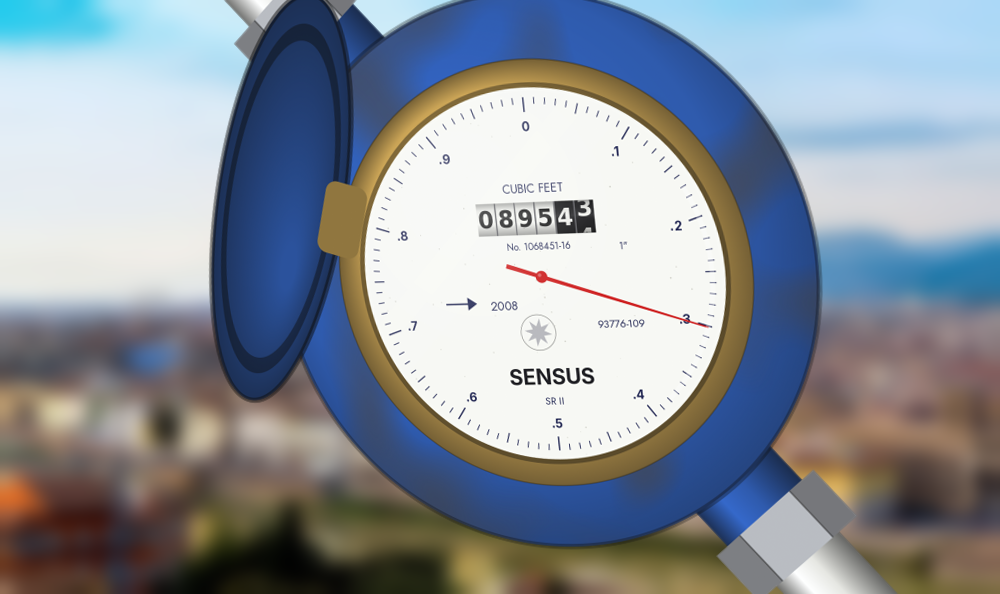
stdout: value=89543.30 unit=ft³
